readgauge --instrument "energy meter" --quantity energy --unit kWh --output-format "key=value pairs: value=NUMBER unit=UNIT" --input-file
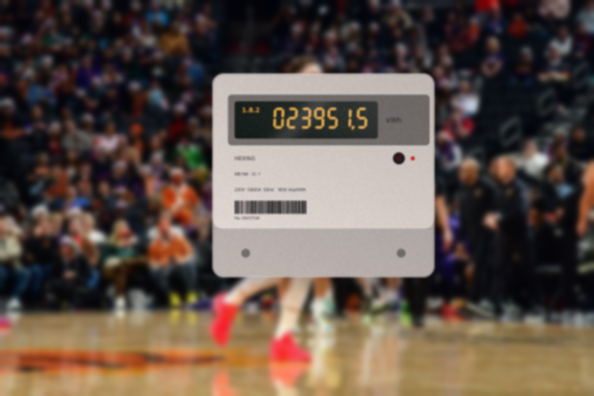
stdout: value=23951.5 unit=kWh
